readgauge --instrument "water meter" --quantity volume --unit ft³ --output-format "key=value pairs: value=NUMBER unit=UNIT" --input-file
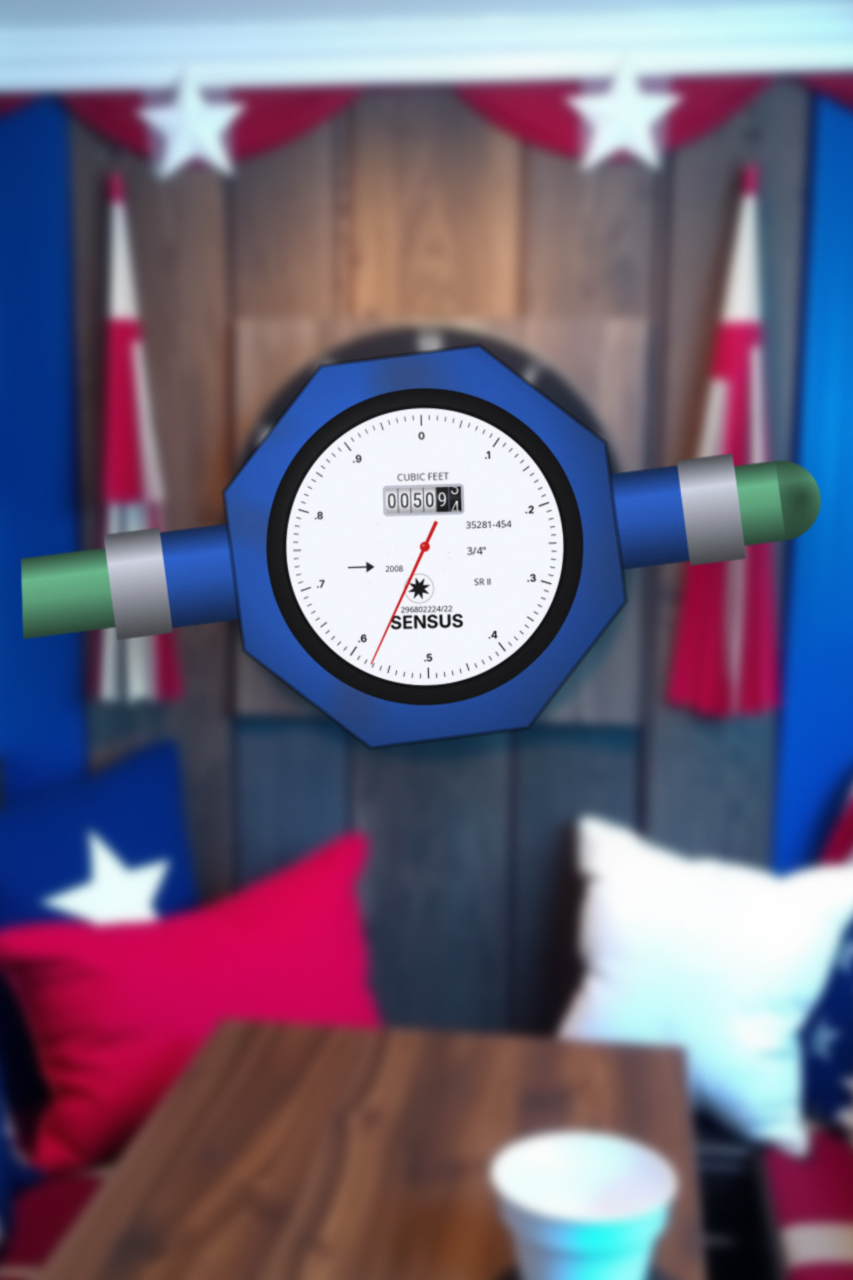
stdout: value=5093.57 unit=ft³
